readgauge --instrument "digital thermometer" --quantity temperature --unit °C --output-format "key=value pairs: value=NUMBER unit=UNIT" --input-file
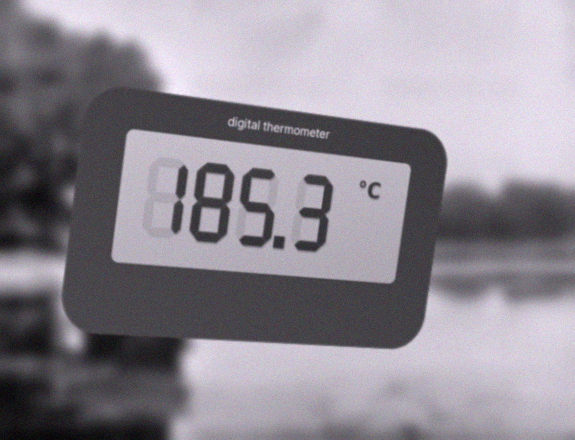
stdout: value=185.3 unit=°C
